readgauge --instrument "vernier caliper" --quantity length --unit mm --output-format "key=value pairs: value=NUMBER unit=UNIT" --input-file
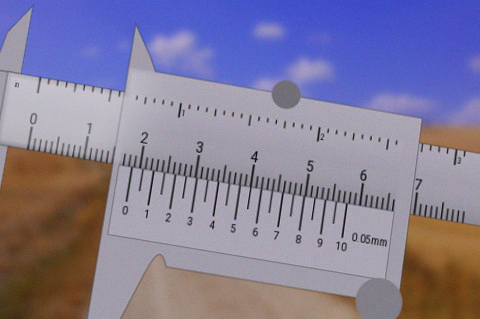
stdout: value=18.6 unit=mm
